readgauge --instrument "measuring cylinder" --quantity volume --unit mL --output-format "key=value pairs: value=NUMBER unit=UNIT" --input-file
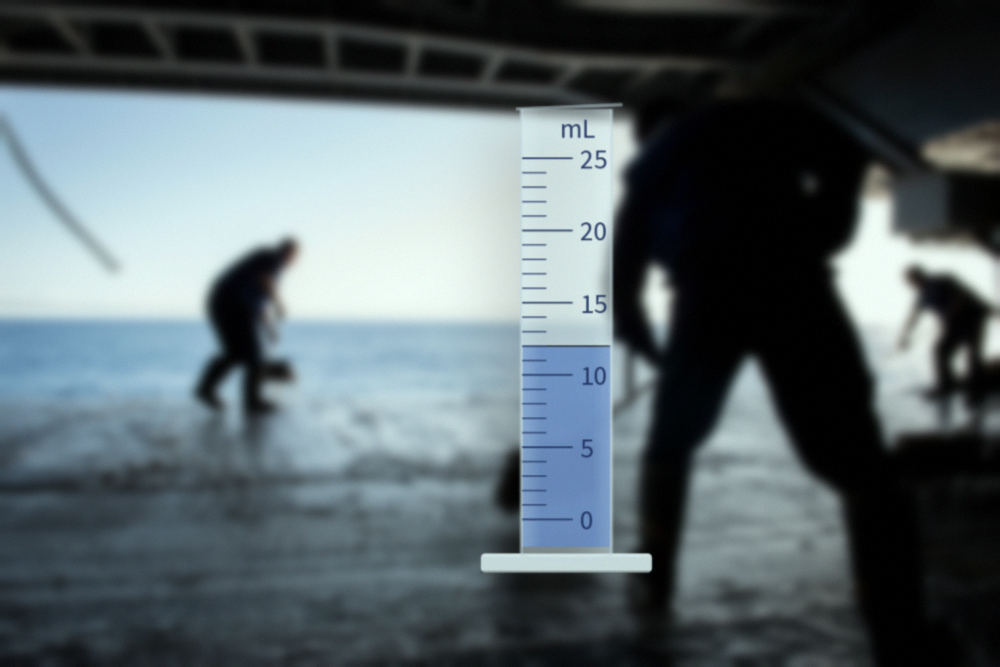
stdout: value=12 unit=mL
